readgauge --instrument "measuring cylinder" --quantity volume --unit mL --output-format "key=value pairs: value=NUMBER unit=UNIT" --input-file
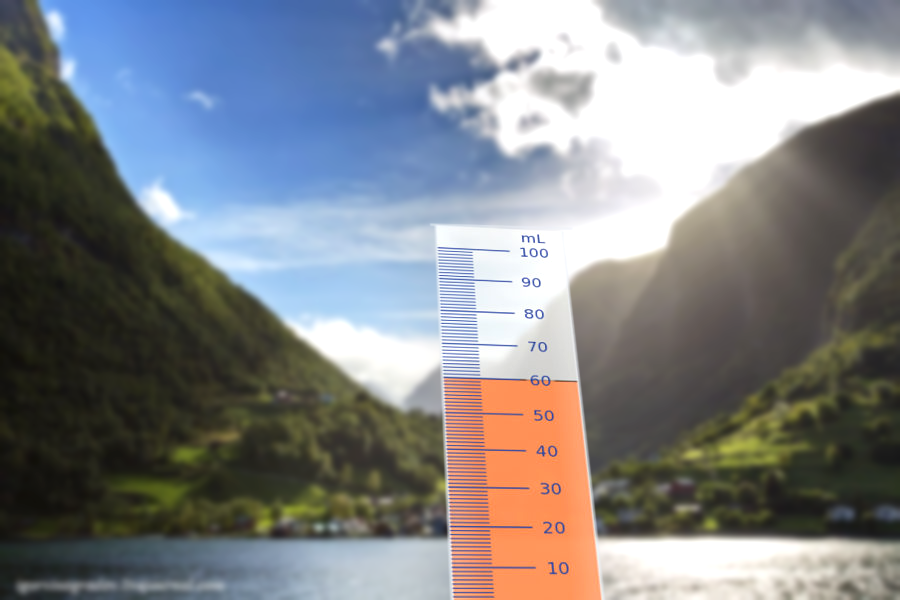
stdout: value=60 unit=mL
